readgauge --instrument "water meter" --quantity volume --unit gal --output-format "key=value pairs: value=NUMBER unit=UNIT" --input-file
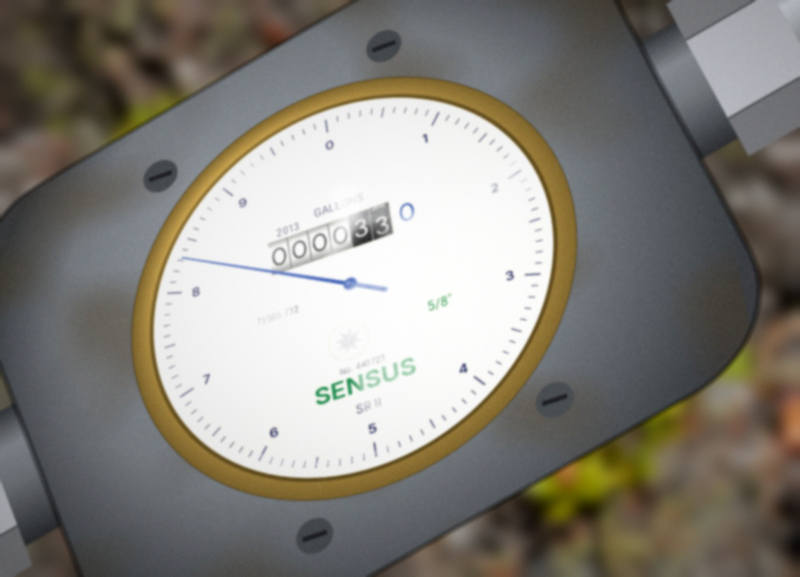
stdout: value=328.3 unit=gal
